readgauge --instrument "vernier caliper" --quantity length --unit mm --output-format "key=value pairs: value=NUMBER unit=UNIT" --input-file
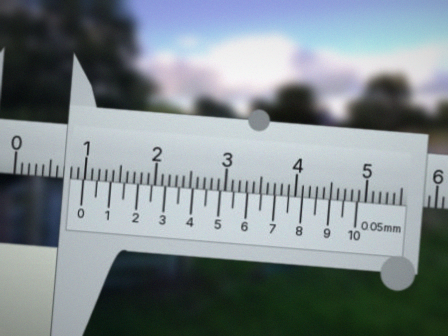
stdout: value=9.8 unit=mm
